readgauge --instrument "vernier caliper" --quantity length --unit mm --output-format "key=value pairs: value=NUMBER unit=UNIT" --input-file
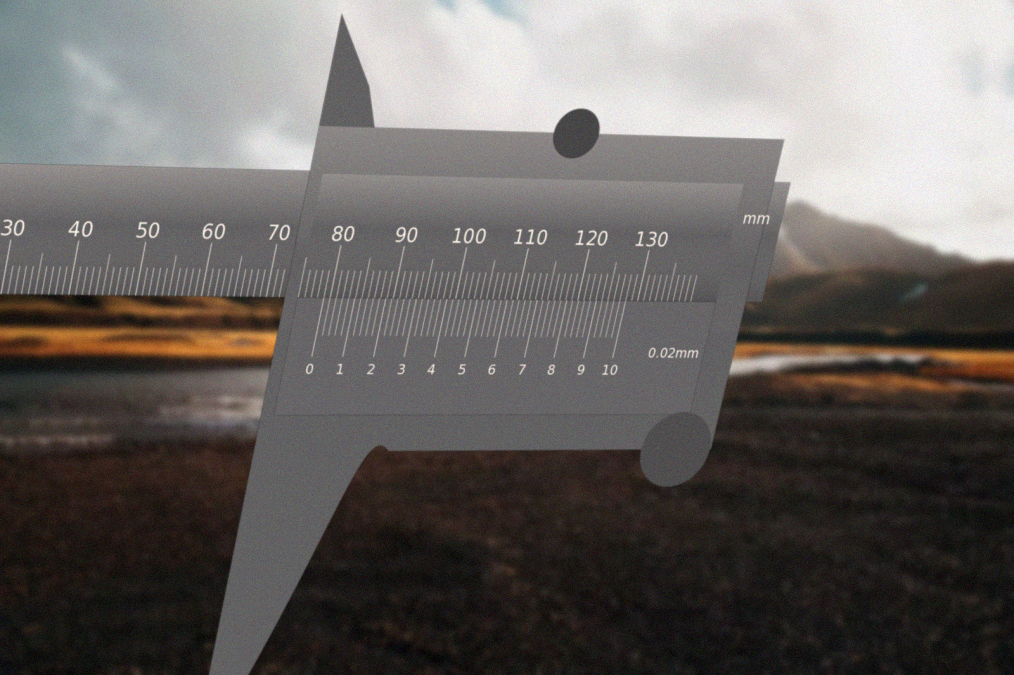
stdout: value=79.0 unit=mm
